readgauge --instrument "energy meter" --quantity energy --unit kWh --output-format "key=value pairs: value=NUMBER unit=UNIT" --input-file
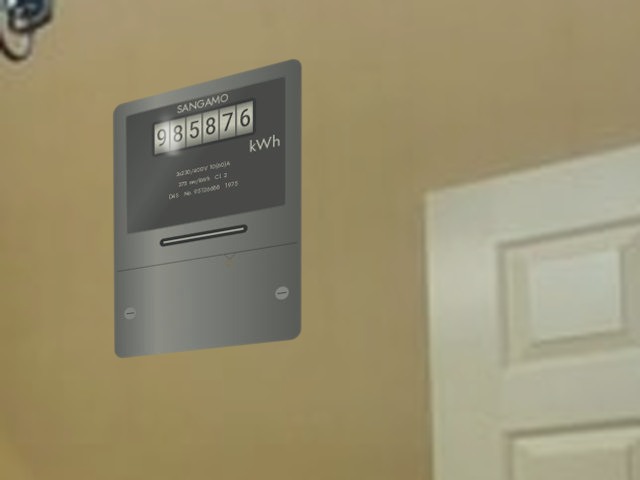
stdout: value=985876 unit=kWh
